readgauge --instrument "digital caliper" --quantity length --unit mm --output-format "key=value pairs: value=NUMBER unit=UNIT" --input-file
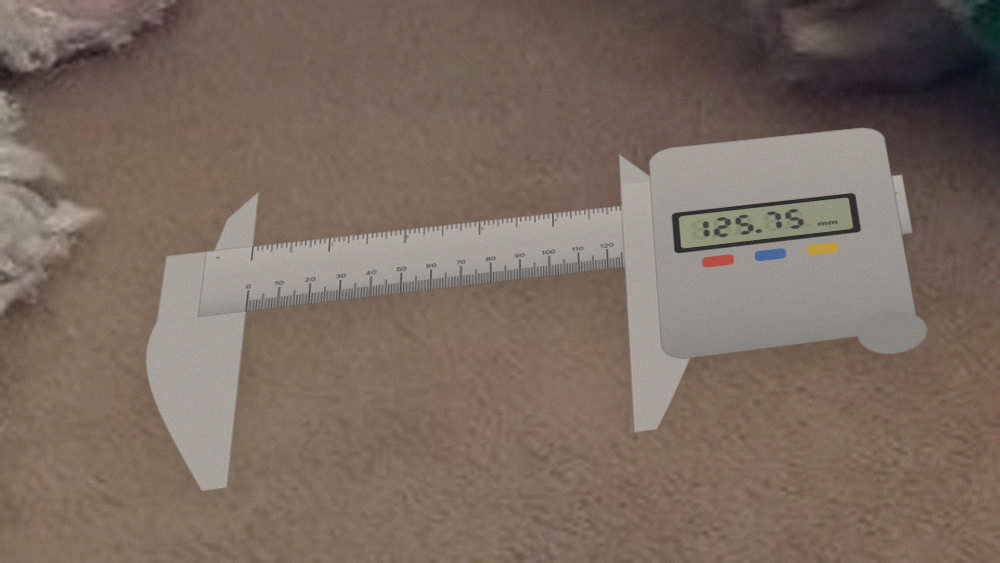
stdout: value=125.75 unit=mm
